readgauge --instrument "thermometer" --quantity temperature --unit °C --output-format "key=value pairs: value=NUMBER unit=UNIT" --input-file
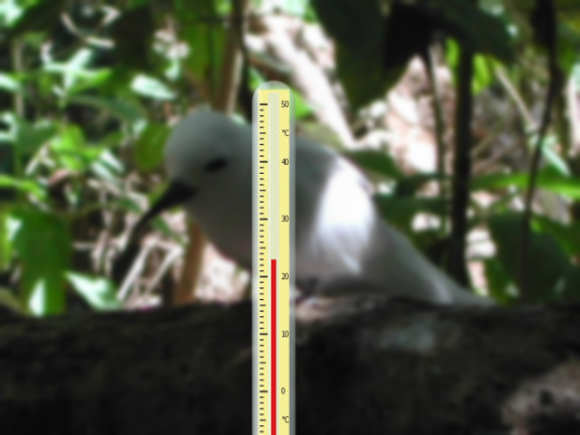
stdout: value=23 unit=°C
